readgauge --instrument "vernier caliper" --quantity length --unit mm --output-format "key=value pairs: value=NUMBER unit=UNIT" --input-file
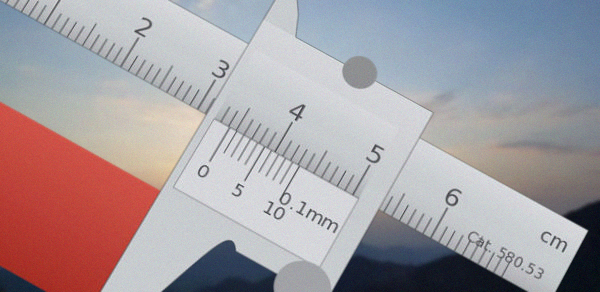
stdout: value=34.2 unit=mm
